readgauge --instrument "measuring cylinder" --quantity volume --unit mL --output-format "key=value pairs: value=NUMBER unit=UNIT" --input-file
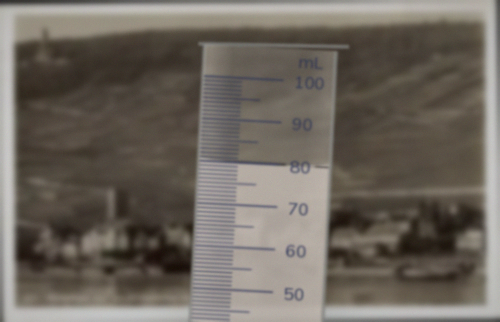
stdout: value=80 unit=mL
